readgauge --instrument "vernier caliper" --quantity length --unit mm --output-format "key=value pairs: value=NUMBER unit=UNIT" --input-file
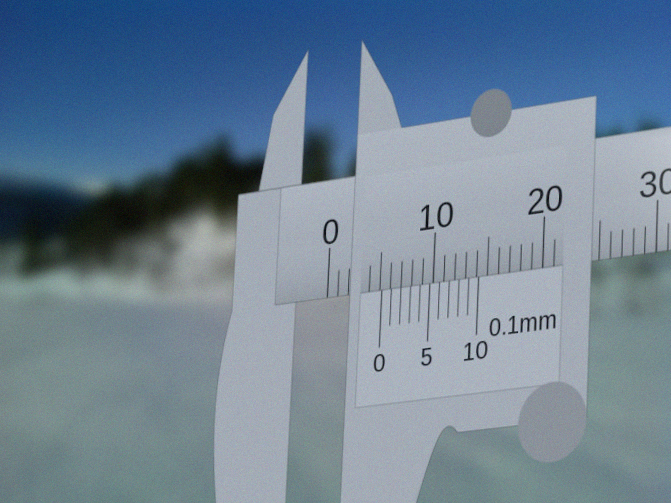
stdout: value=5.2 unit=mm
